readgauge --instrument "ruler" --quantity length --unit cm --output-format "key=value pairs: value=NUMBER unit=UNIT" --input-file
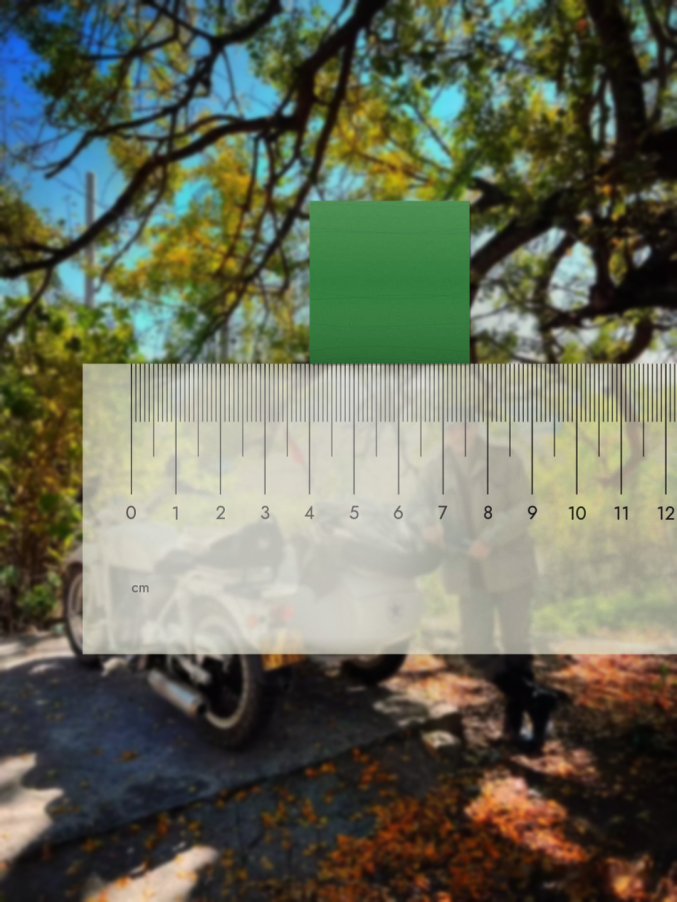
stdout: value=3.6 unit=cm
